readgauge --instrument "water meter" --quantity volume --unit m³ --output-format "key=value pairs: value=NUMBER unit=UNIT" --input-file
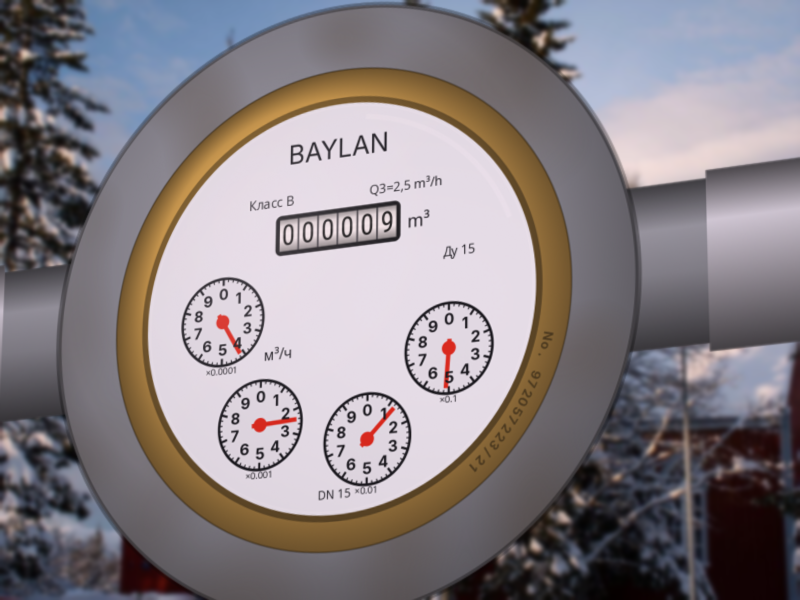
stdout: value=9.5124 unit=m³
